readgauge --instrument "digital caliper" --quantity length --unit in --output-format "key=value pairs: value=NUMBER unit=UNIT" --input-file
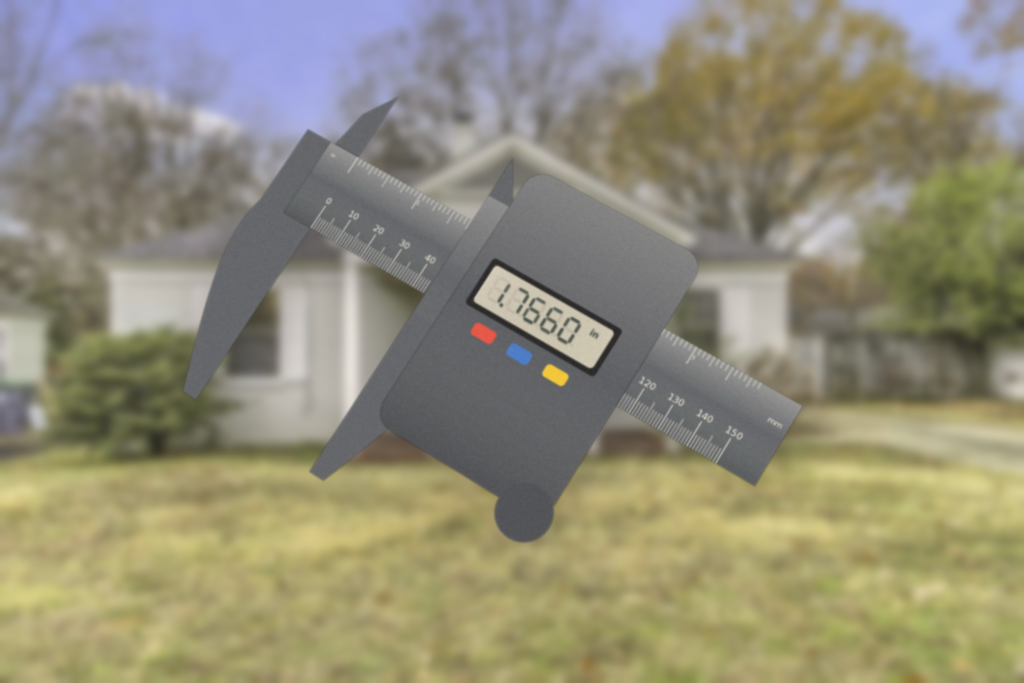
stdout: value=1.7660 unit=in
